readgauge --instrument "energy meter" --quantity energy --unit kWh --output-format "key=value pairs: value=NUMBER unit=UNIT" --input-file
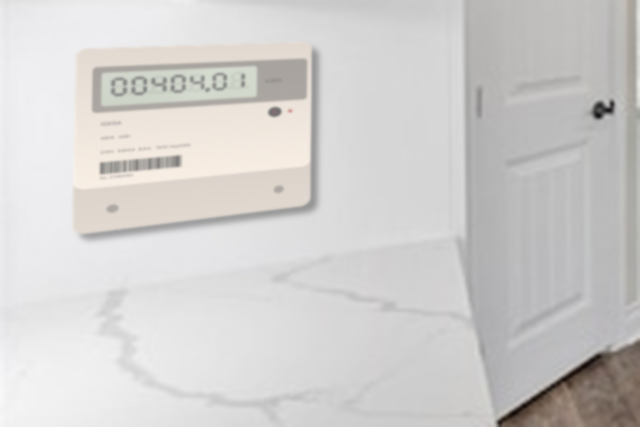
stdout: value=404.01 unit=kWh
